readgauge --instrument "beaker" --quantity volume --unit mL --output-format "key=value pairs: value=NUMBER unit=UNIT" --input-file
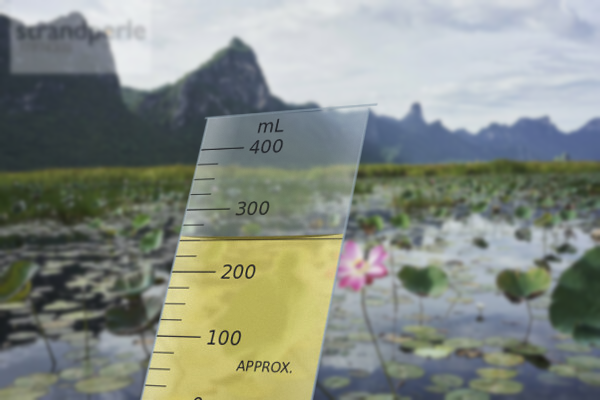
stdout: value=250 unit=mL
